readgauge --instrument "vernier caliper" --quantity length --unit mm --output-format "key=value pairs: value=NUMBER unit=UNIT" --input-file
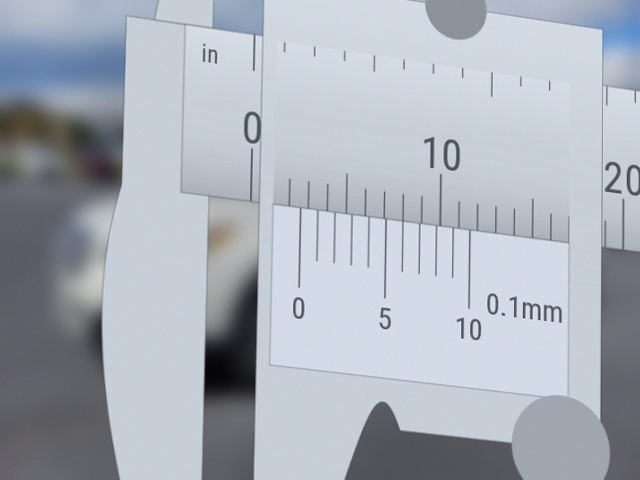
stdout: value=2.6 unit=mm
